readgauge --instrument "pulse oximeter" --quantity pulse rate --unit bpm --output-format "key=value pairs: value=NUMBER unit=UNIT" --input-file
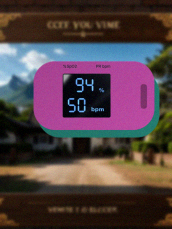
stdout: value=50 unit=bpm
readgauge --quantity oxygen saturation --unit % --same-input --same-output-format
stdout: value=94 unit=%
